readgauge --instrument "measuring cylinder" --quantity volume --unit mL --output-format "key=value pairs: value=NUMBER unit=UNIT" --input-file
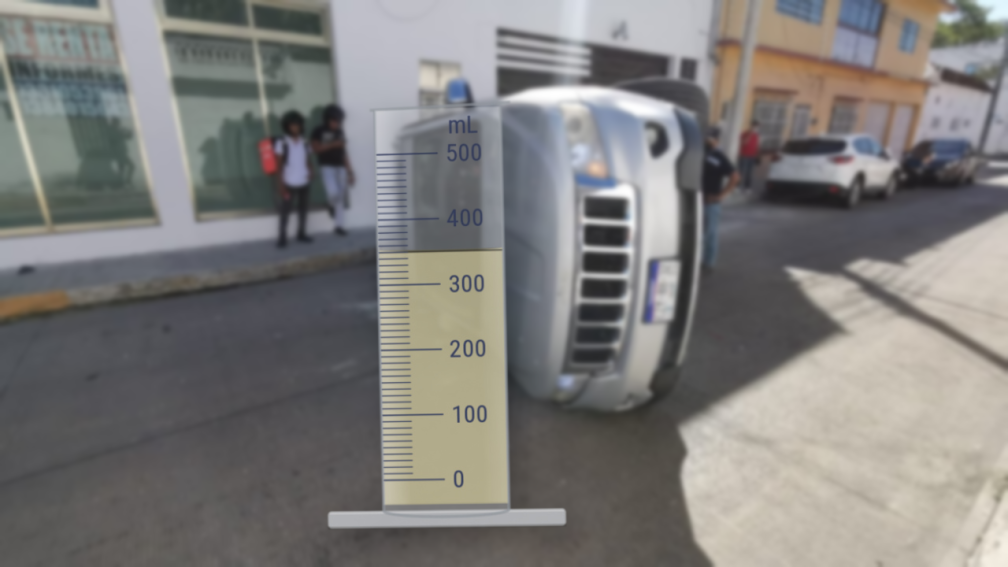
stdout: value=350 unit=mL
